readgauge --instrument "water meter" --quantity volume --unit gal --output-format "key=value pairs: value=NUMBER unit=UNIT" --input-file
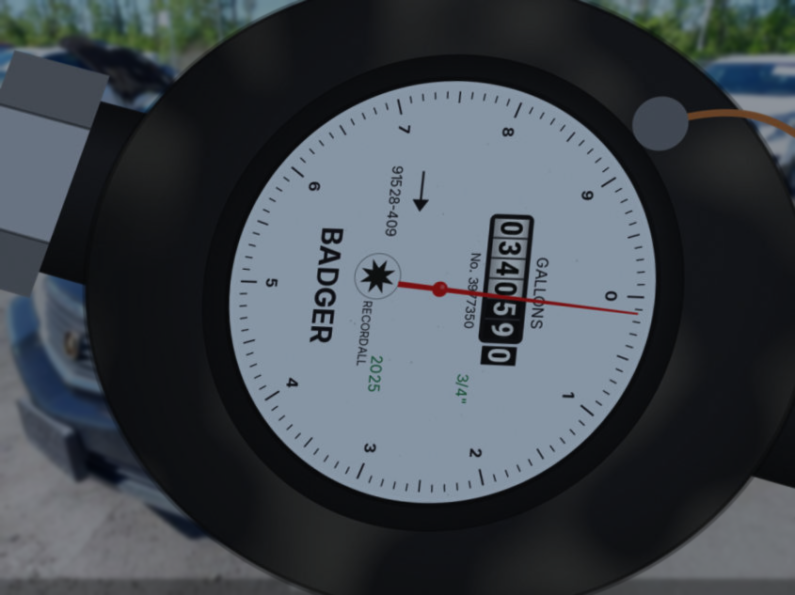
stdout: value=340590.1 unit=gal
